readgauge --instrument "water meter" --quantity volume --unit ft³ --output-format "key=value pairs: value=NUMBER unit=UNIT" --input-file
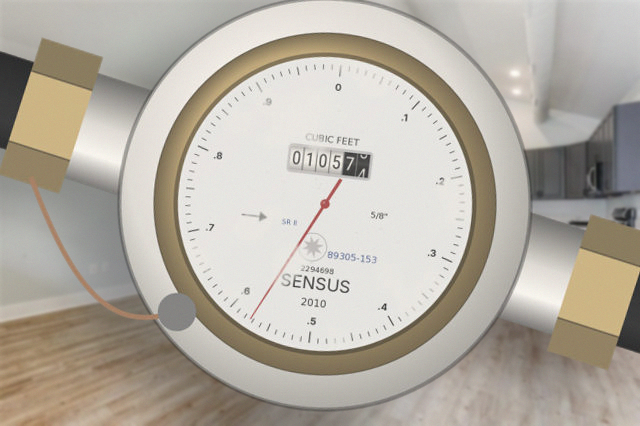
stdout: value=10573.57 unit=ft³
